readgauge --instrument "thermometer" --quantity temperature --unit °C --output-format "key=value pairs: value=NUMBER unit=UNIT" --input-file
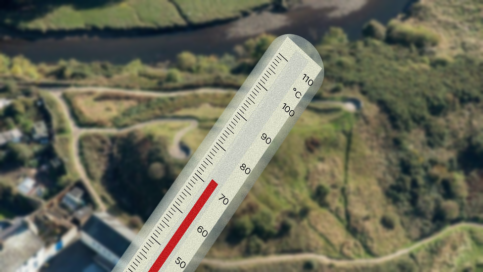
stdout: value=72 unit=°C
